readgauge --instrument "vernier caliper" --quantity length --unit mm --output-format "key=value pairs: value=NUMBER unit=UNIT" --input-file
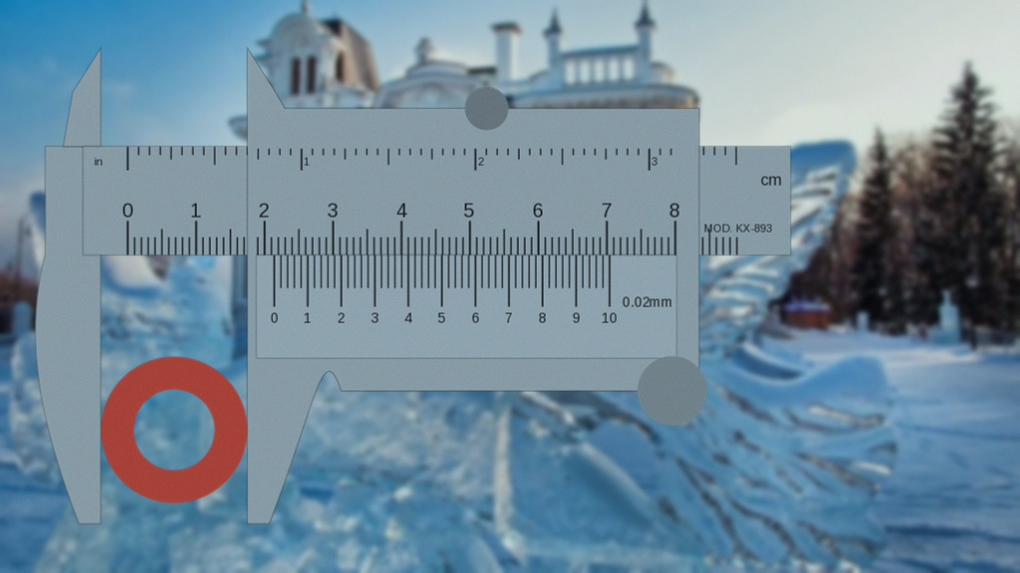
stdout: value=21.4 unit=mm
